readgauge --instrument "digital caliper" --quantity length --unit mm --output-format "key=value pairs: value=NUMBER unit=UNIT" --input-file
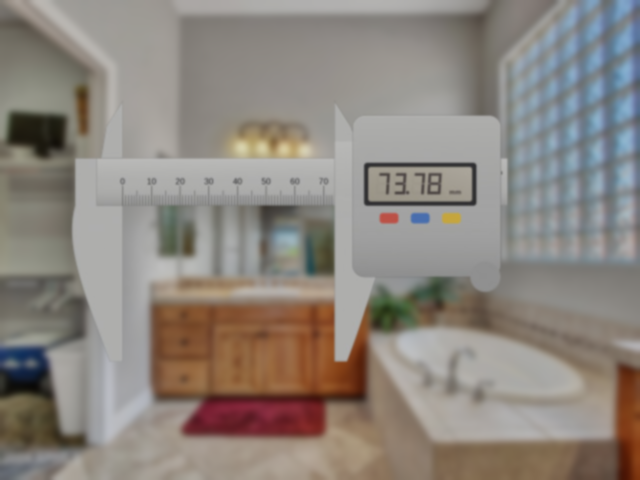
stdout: value=73.78 unit=mm
